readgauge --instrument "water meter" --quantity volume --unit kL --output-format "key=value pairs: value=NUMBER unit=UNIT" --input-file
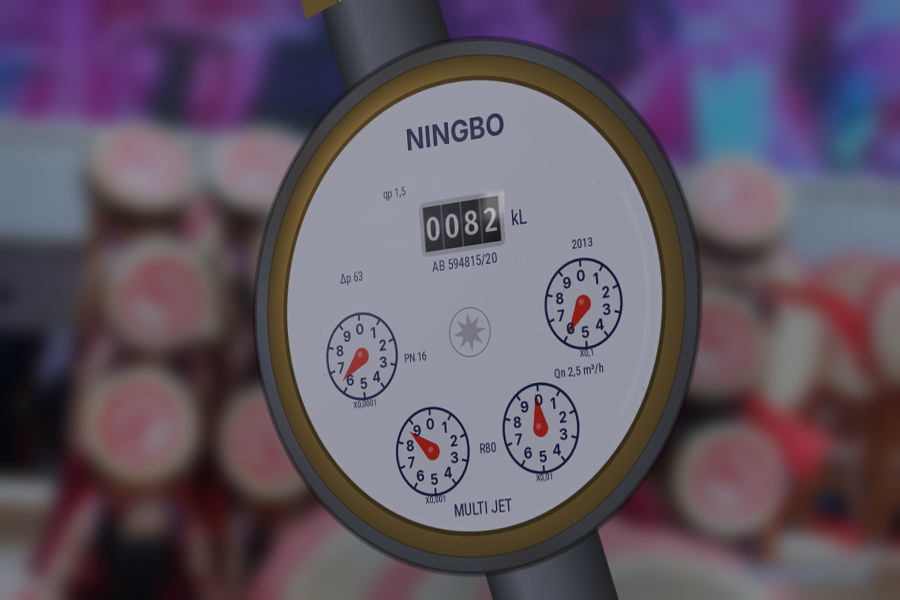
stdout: value=82.5986 unit=kL
